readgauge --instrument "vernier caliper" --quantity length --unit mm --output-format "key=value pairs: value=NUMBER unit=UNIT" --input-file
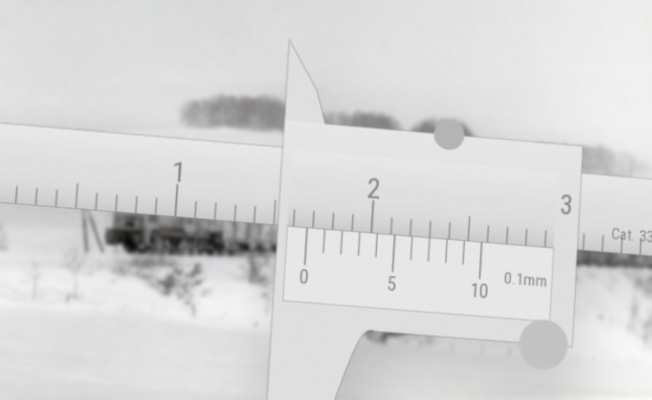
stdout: value=16.7 unit=mm
